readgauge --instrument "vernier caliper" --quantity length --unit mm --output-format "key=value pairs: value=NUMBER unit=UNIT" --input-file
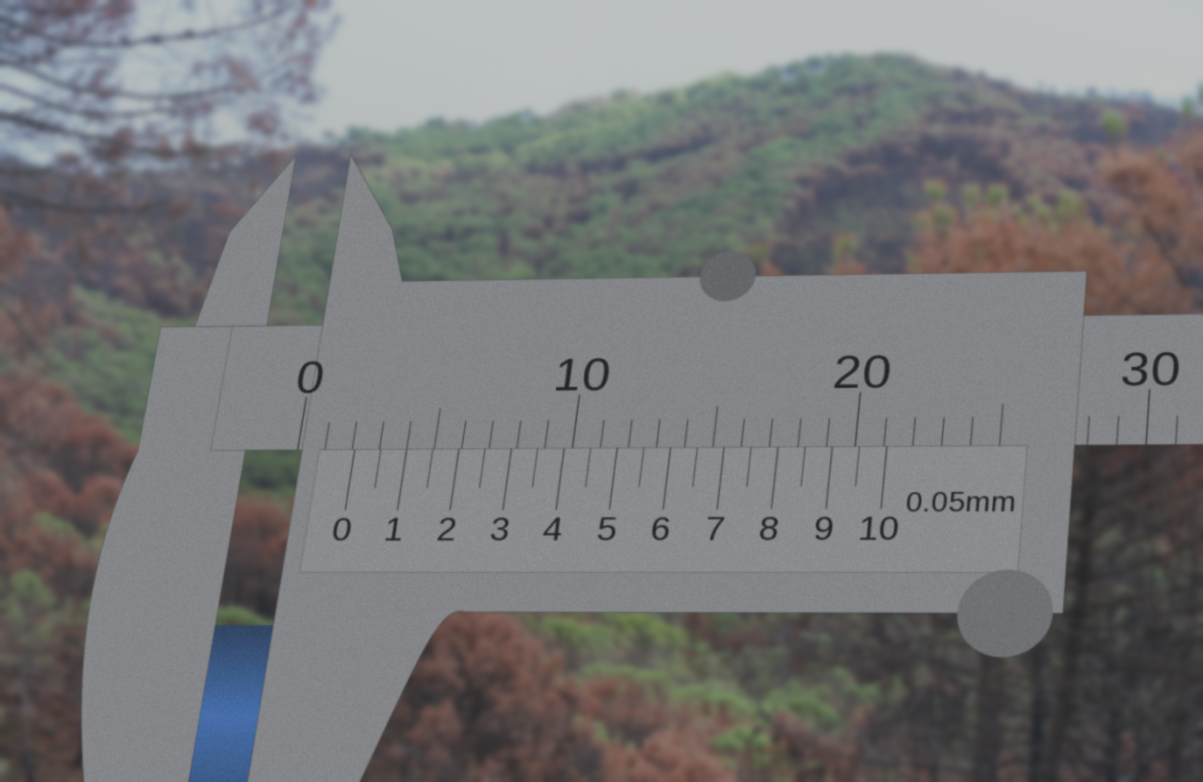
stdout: value=2.10 unit=mm
